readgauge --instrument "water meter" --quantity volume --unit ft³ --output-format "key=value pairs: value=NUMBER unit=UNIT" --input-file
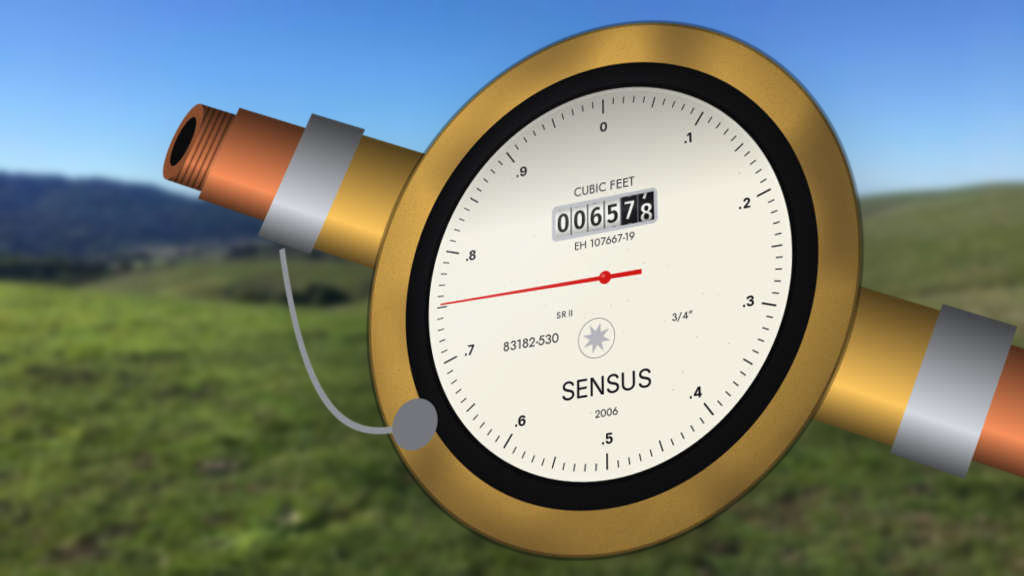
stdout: value=6577.75 unit=ft³
